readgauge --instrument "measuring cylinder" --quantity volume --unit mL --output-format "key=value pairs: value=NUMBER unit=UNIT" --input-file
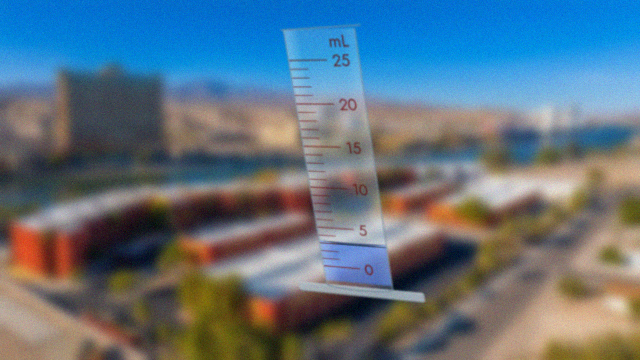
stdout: value=3 unit=mL
